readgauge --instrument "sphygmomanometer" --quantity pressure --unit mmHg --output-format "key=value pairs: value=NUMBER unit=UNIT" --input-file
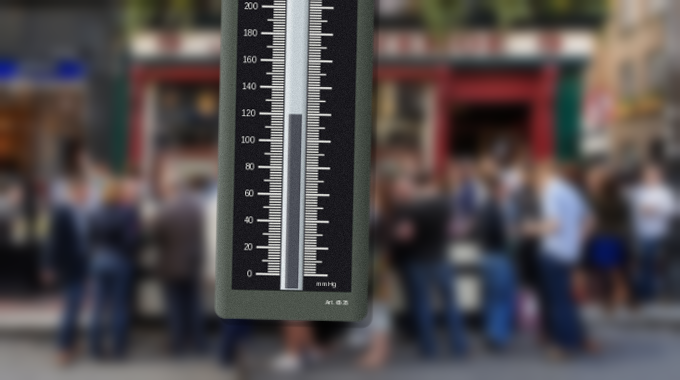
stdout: value=120 unit=mmHg
